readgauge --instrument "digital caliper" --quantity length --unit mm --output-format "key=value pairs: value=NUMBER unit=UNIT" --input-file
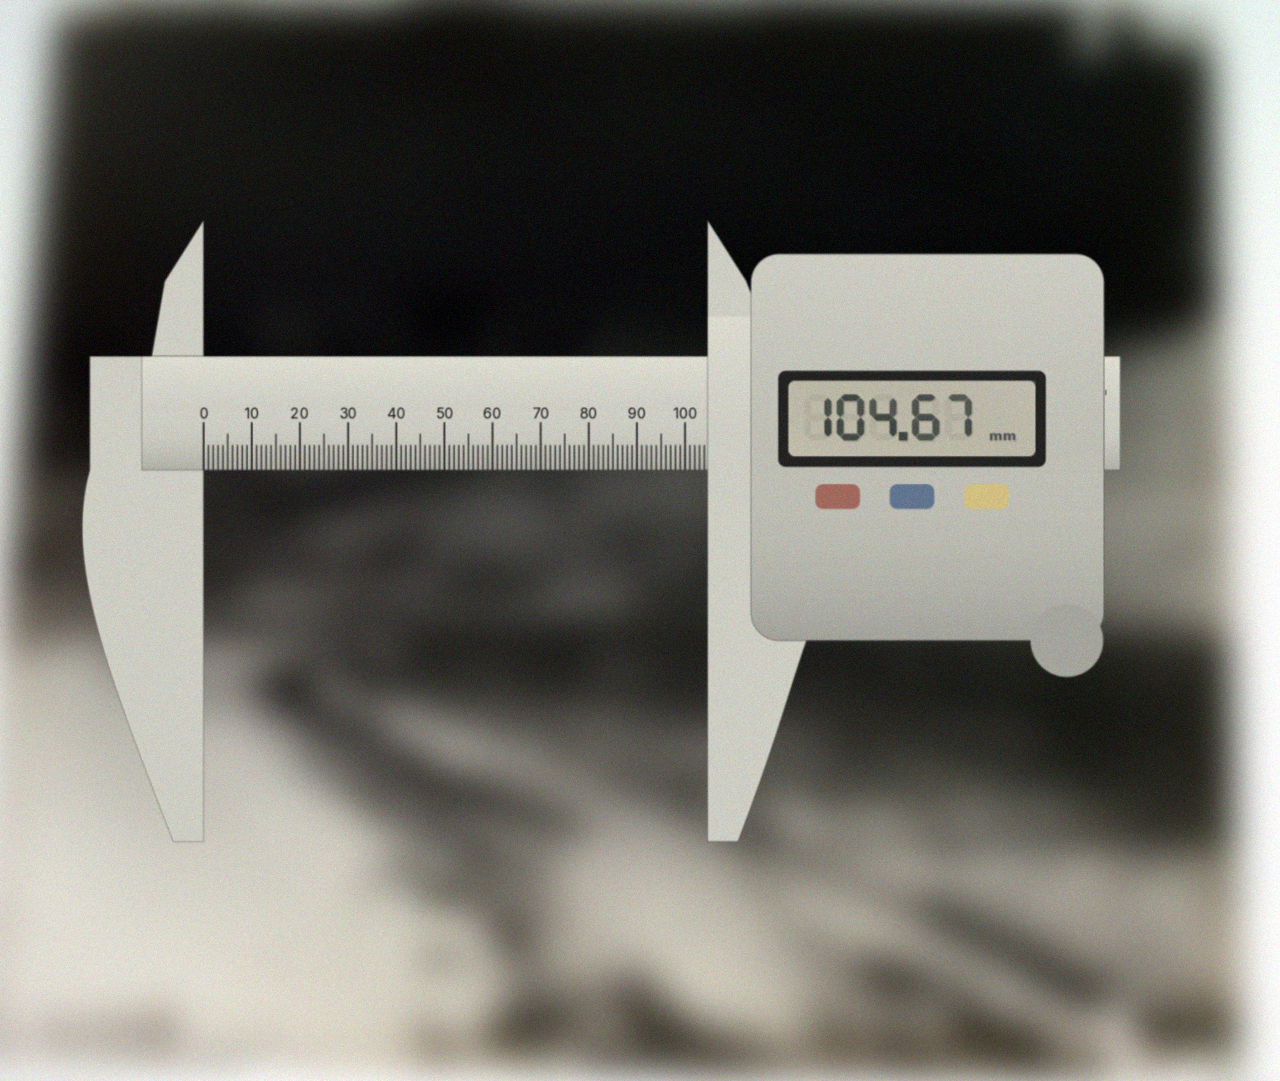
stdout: value=104.67 unit=mm
